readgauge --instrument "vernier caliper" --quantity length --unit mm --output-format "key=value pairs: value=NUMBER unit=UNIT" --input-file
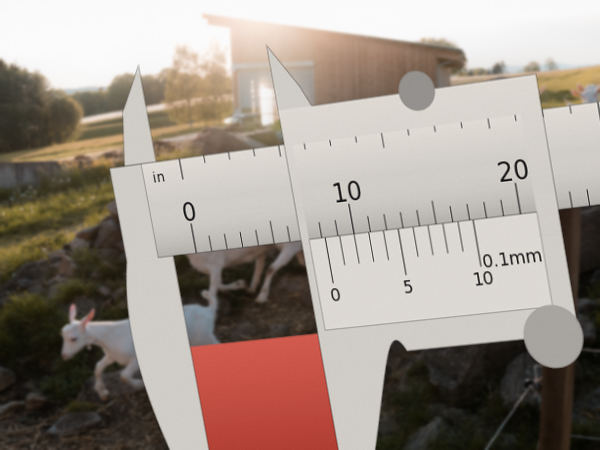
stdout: value=8.2 unit=mm
